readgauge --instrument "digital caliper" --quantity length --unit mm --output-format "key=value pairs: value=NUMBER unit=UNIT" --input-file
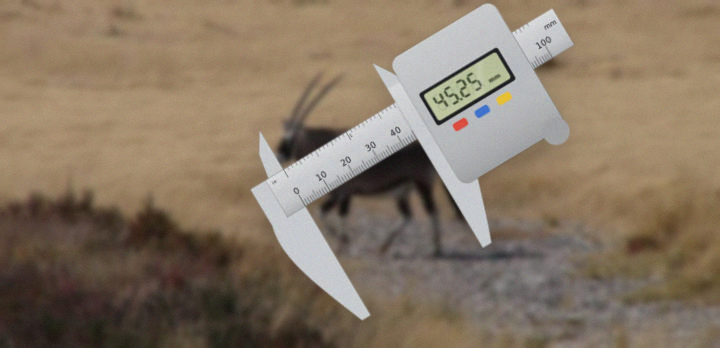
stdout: value=45.25 unit=mm
